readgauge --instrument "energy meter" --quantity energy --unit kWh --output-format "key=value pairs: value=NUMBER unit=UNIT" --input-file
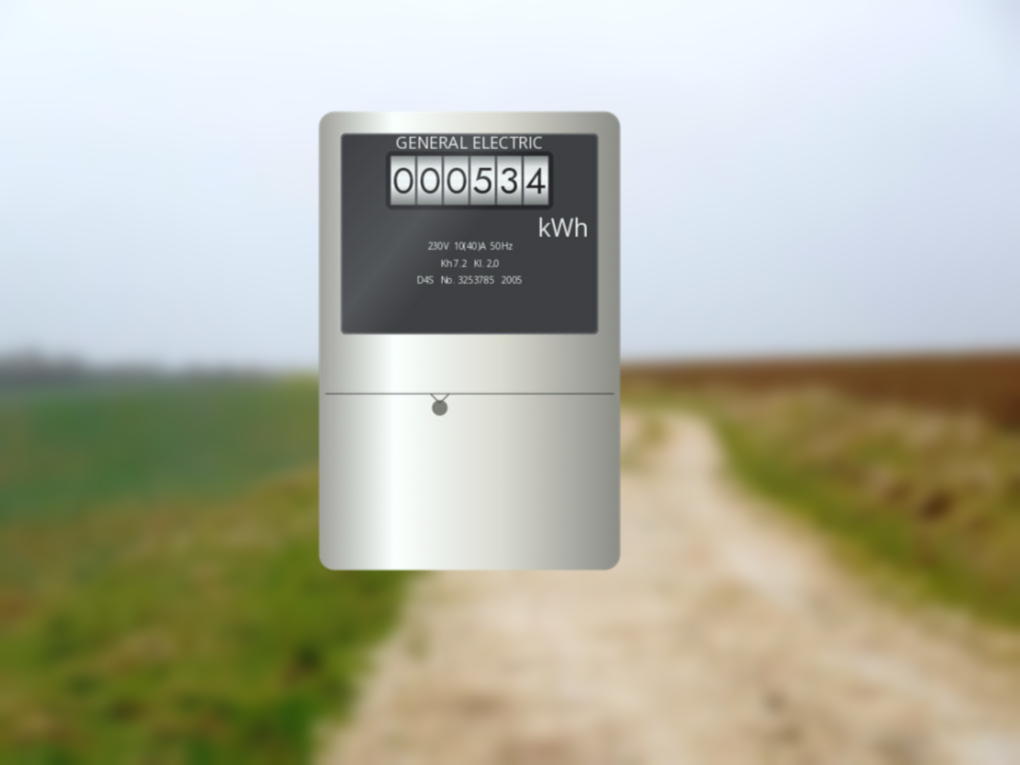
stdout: value=534 unit=kWh
